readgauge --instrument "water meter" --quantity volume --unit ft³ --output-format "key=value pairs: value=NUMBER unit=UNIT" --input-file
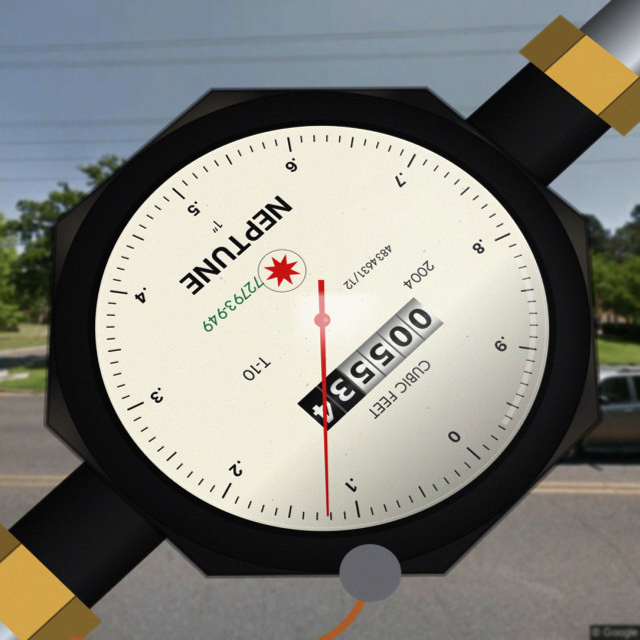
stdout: value=5534.12 unit=ft³
